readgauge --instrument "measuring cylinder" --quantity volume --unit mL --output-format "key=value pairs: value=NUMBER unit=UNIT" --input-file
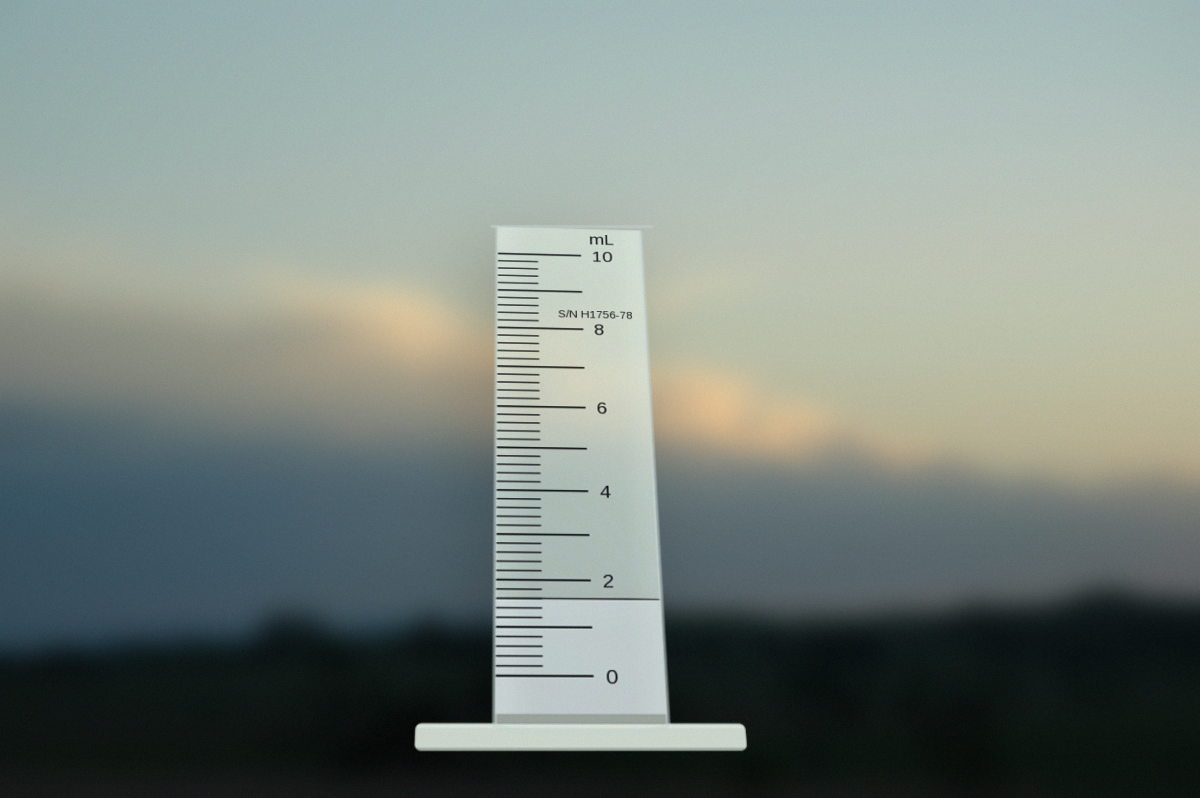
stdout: value=1.6 unit=mL
